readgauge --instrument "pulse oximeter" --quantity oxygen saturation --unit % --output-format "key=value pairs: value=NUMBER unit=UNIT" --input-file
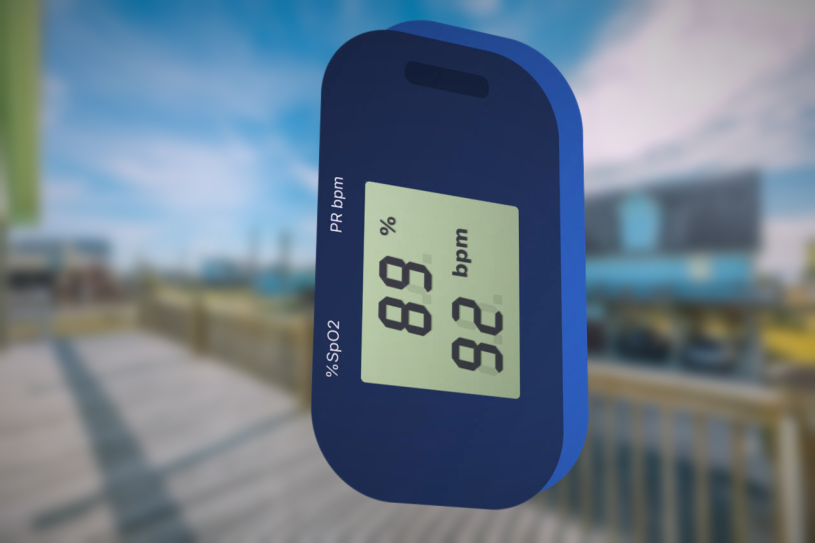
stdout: value=89 unit=%
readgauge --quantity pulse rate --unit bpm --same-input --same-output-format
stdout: value=92 unit=bpm
